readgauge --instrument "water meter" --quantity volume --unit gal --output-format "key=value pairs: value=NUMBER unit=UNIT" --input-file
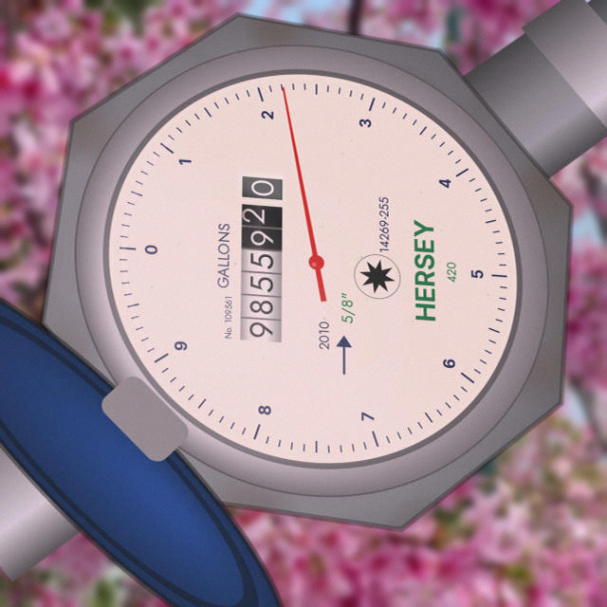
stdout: value=9855922.2 unit=gal
